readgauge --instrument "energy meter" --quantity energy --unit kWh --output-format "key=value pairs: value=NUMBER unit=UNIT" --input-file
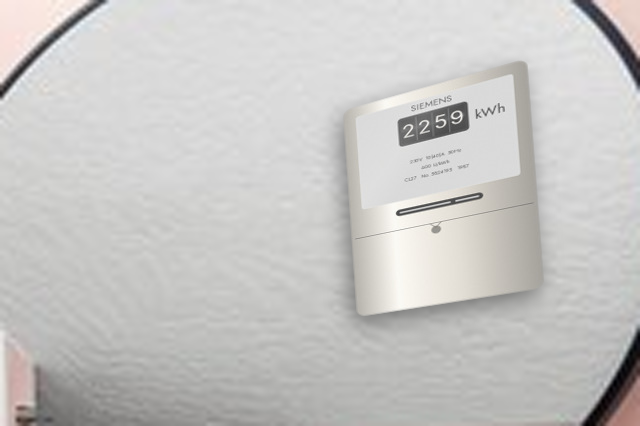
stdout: value=2259 unit=kWh
